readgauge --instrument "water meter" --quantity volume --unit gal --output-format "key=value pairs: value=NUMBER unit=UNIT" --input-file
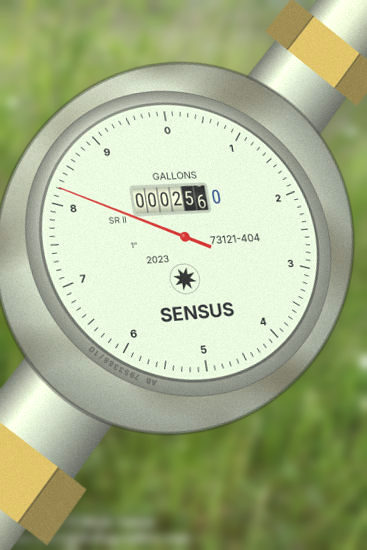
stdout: value=2558.2 unit=gal
